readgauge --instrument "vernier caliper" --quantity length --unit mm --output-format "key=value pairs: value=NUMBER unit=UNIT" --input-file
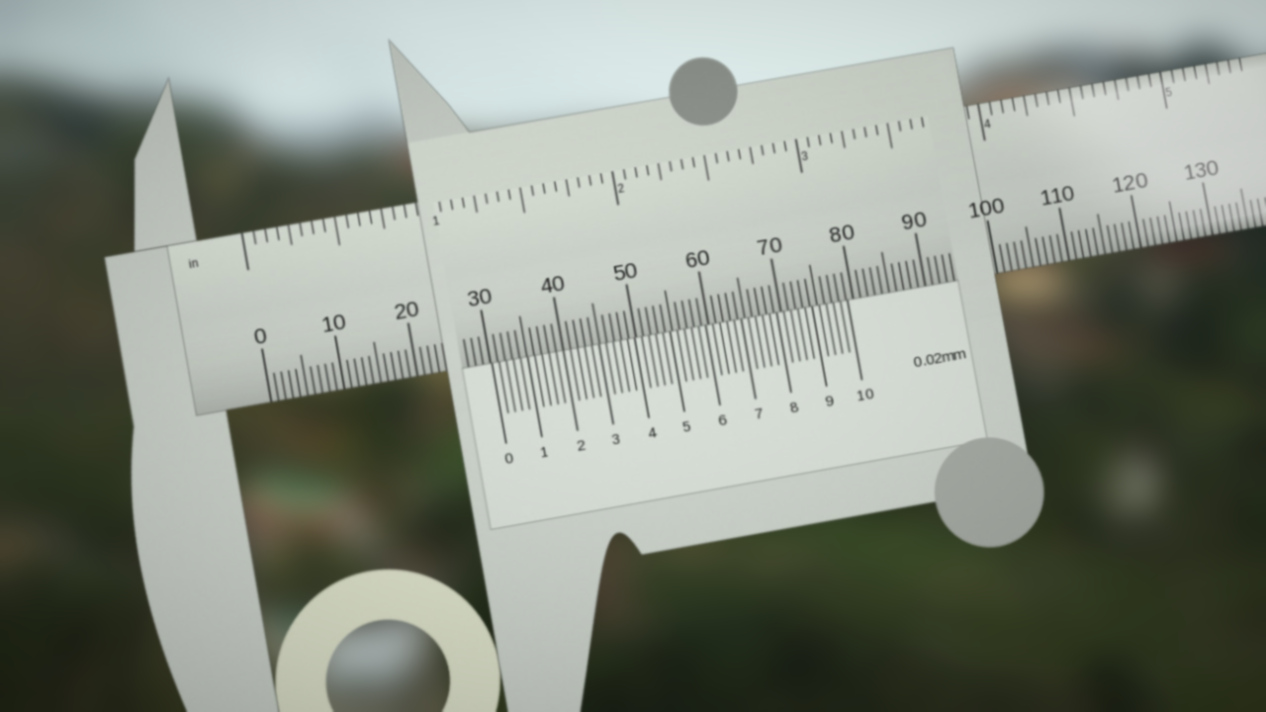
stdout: value=30.2 unit=mm
